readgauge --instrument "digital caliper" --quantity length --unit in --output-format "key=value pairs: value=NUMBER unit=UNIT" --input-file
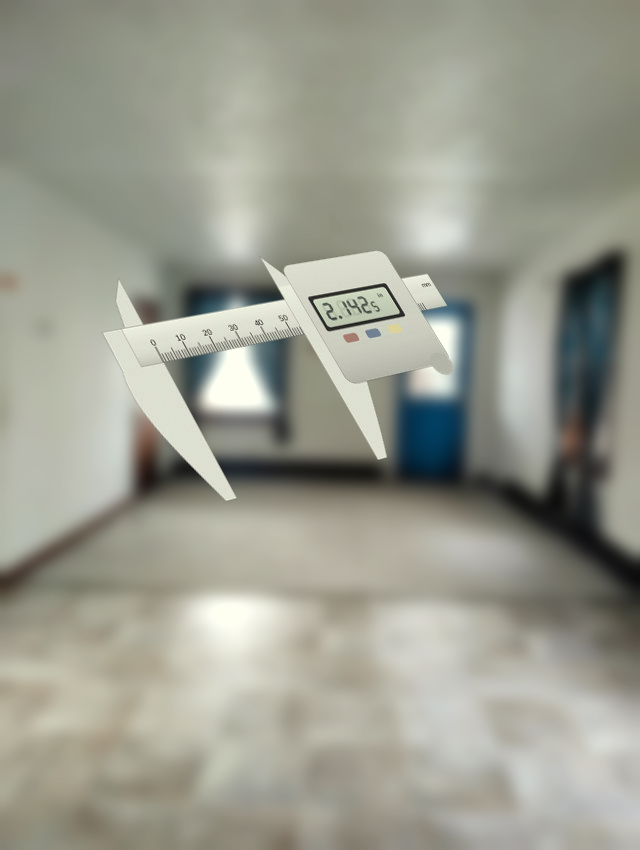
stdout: value=2.1425 unit=in
